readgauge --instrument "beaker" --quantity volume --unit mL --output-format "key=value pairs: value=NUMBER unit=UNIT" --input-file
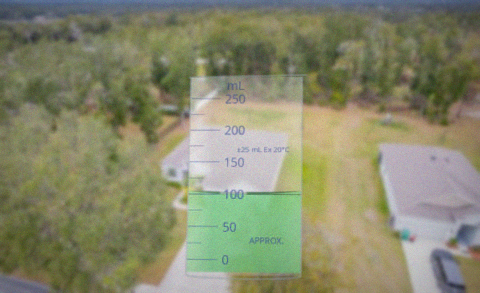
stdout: value=100 unit=mL
